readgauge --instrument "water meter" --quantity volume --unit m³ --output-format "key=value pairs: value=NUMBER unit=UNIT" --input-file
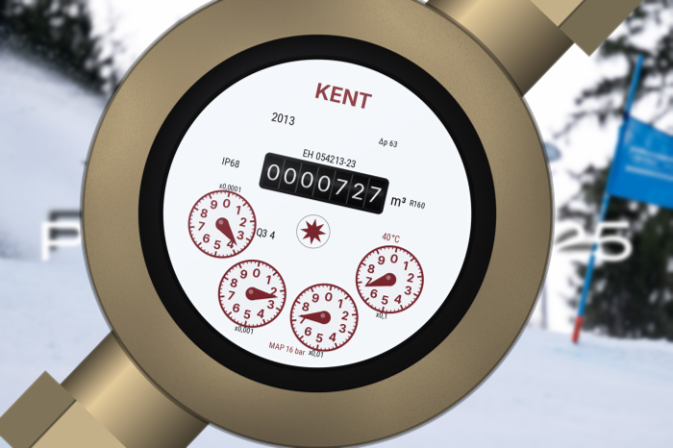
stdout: value=727.6723 unit=m³
